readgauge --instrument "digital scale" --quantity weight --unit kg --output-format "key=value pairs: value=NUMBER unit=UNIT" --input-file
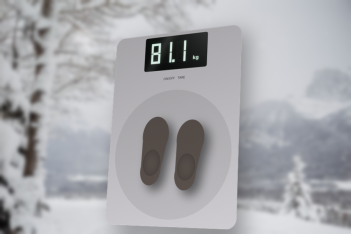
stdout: value=81.1 unit=kg
